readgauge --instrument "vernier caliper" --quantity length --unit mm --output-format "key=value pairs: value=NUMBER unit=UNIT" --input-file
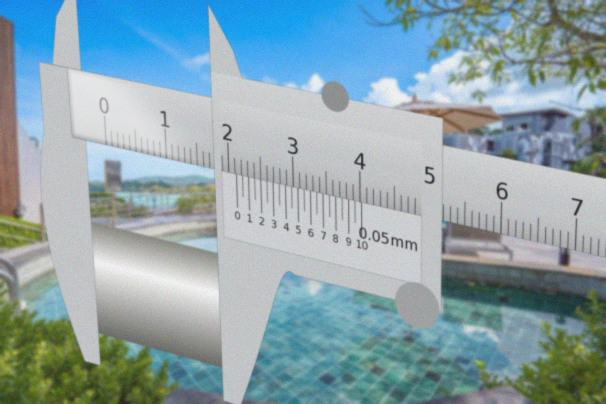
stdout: value=21.2 unit=mm
